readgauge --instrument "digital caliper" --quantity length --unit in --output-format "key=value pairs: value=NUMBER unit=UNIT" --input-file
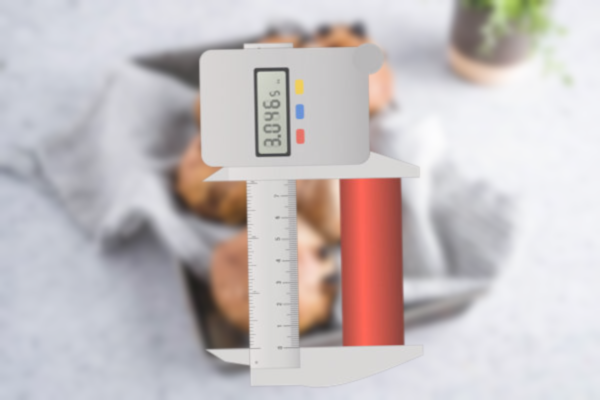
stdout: value=3.0465 unit=in
